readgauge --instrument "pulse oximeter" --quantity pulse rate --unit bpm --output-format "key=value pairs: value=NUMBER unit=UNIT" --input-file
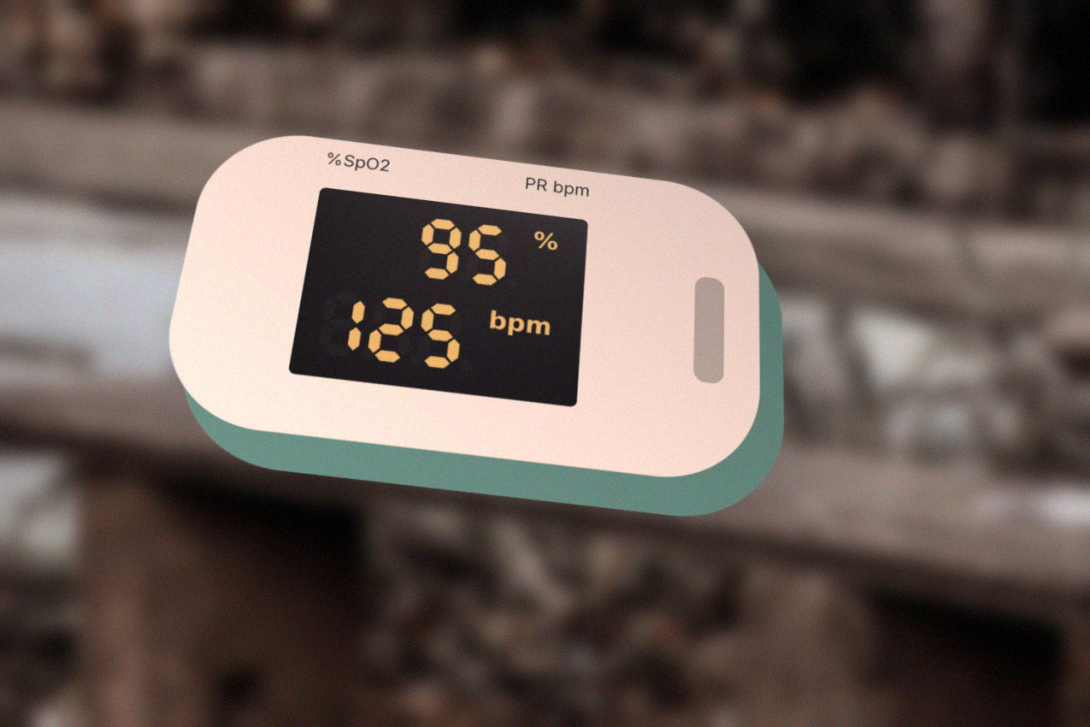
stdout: value=125 unit=bpm
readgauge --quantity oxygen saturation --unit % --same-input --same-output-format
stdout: value=95 unit=%
